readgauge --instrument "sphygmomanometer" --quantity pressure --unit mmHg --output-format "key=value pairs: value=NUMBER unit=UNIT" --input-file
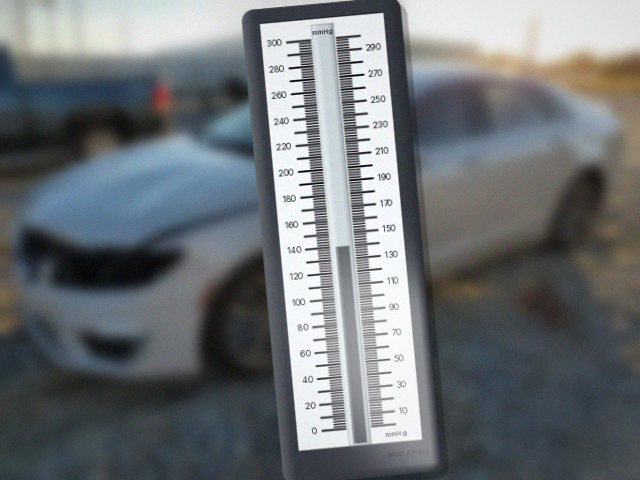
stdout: value=140 unit=mmHg
